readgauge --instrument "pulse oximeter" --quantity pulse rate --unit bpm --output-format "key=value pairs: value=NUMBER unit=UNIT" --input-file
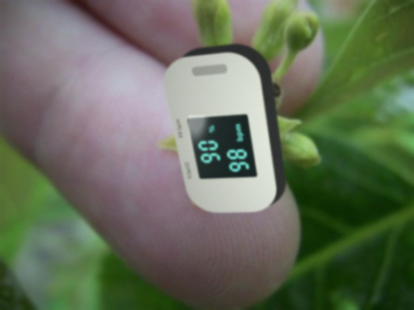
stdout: value=98 unit=bpm
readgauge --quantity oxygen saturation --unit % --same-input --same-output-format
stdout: value=90 unit=%
